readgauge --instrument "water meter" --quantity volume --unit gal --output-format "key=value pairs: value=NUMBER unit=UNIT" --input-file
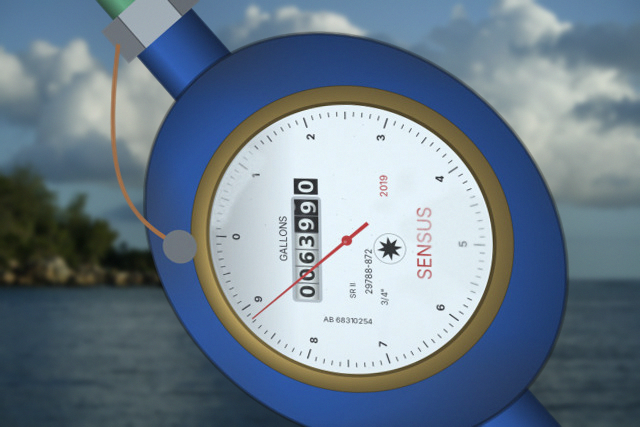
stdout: value=63988.8 unit=gal
